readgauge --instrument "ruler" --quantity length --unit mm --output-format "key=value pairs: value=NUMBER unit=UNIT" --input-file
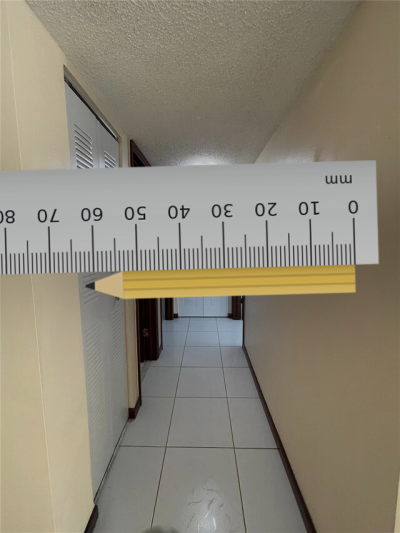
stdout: value=62 unit=mm
